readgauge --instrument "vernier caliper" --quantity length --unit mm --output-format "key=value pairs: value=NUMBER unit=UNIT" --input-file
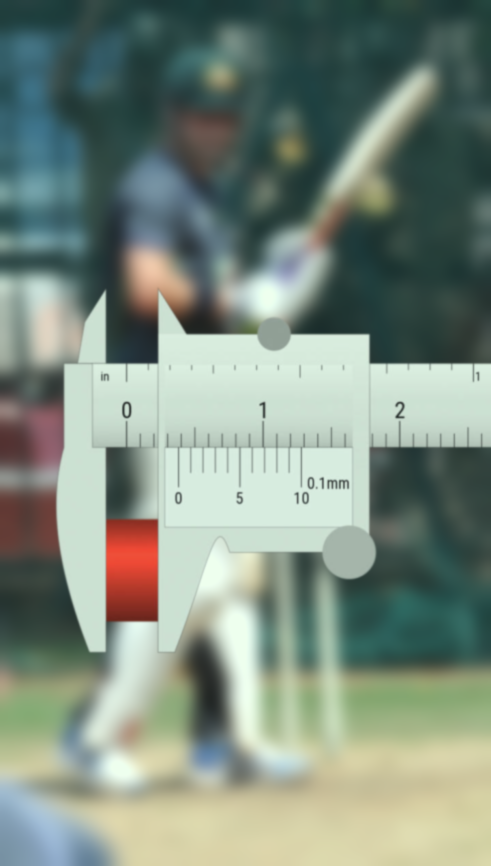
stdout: value=3.8 unit=mm
